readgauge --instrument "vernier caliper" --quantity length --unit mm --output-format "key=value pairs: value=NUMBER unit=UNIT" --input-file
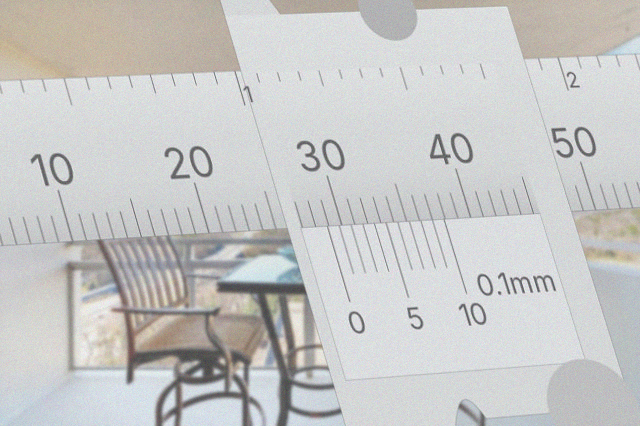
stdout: value=28.9 unit=mm
